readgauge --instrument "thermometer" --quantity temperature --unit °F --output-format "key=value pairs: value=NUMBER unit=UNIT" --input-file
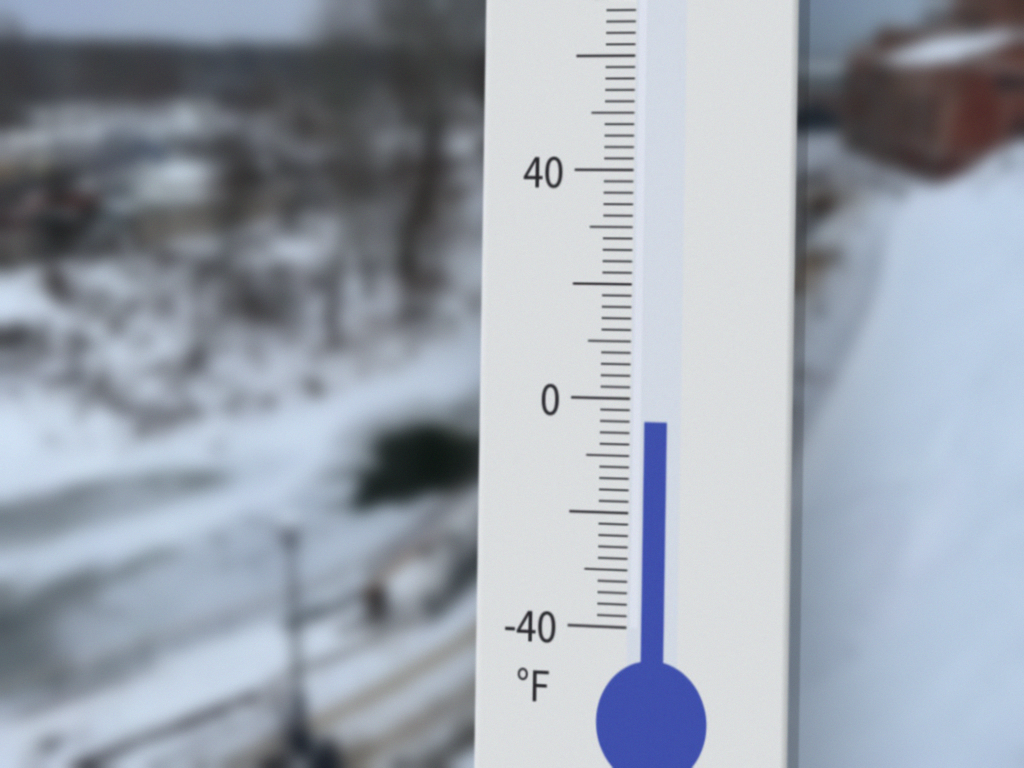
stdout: value=-4 unit=°F
